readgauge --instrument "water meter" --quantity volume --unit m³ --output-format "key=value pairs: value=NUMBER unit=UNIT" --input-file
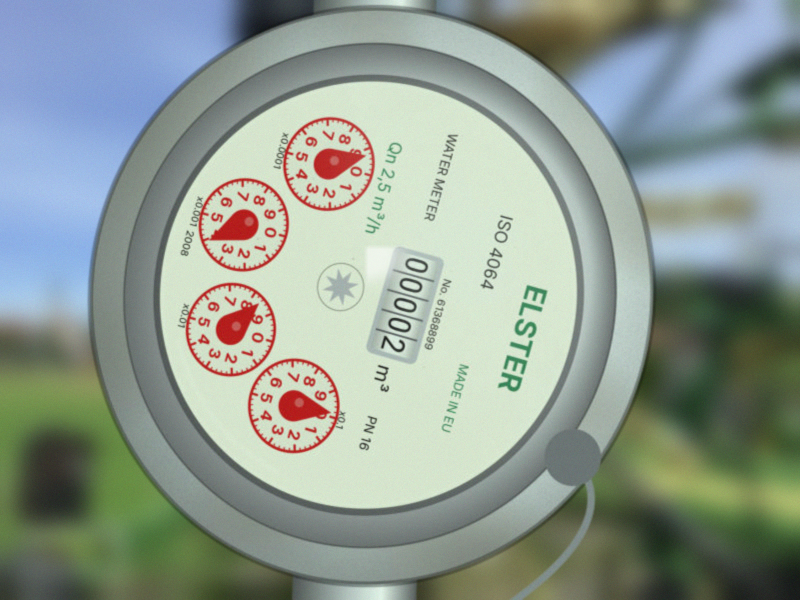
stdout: value=1.9839 unit=m³
